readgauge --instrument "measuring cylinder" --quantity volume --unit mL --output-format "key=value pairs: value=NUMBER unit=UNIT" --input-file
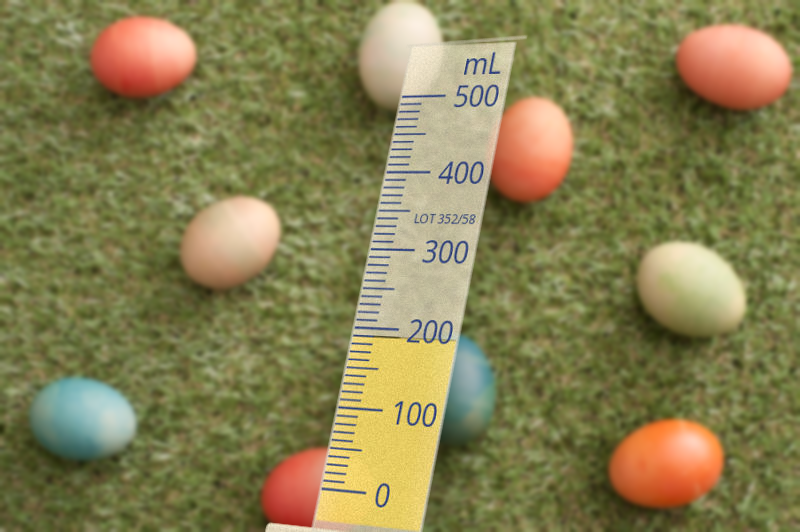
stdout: value=190 unit=mL
